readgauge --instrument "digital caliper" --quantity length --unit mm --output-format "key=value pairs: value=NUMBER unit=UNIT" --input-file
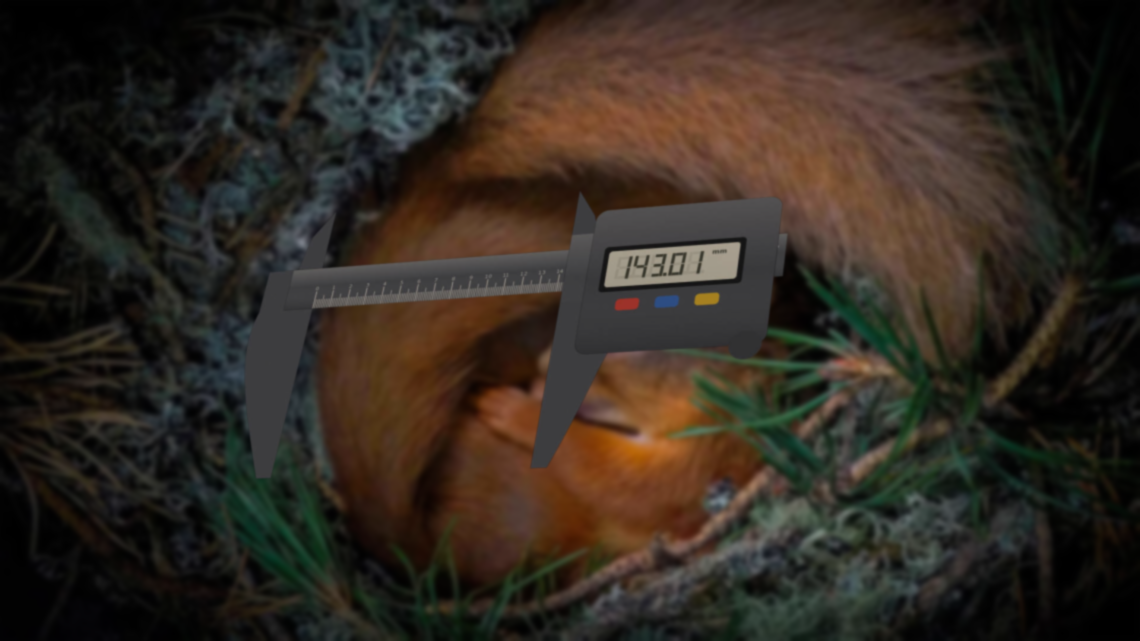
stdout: value=143.01 unit=mm
